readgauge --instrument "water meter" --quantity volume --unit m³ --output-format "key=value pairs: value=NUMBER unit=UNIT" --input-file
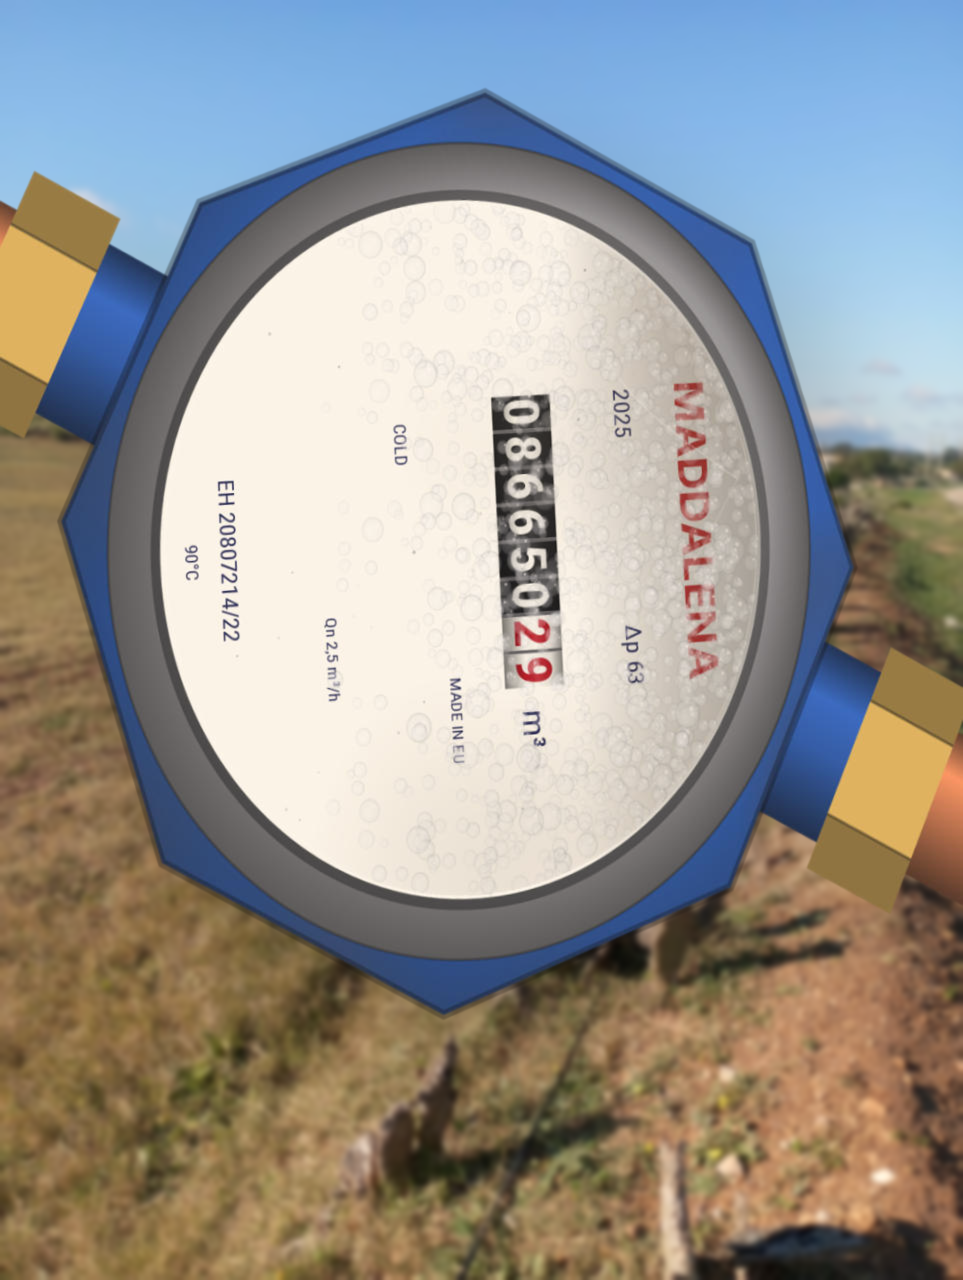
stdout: value=86650.29 unit=m³
